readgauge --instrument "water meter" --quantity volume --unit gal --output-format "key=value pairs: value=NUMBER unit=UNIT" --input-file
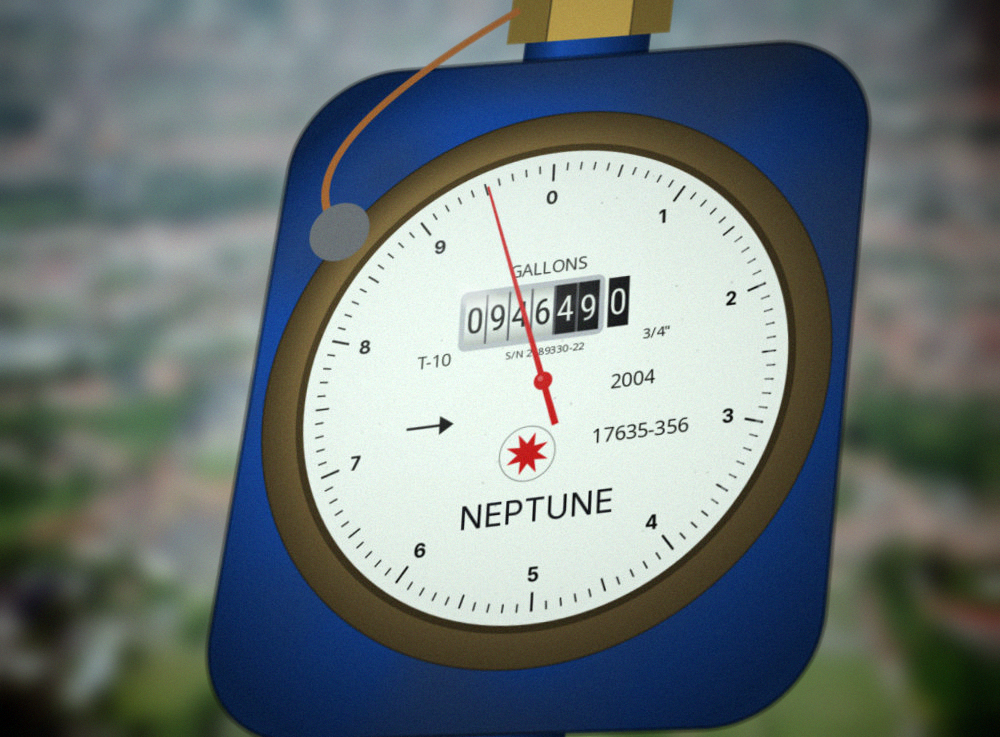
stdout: value=946489.5 unit=gal
